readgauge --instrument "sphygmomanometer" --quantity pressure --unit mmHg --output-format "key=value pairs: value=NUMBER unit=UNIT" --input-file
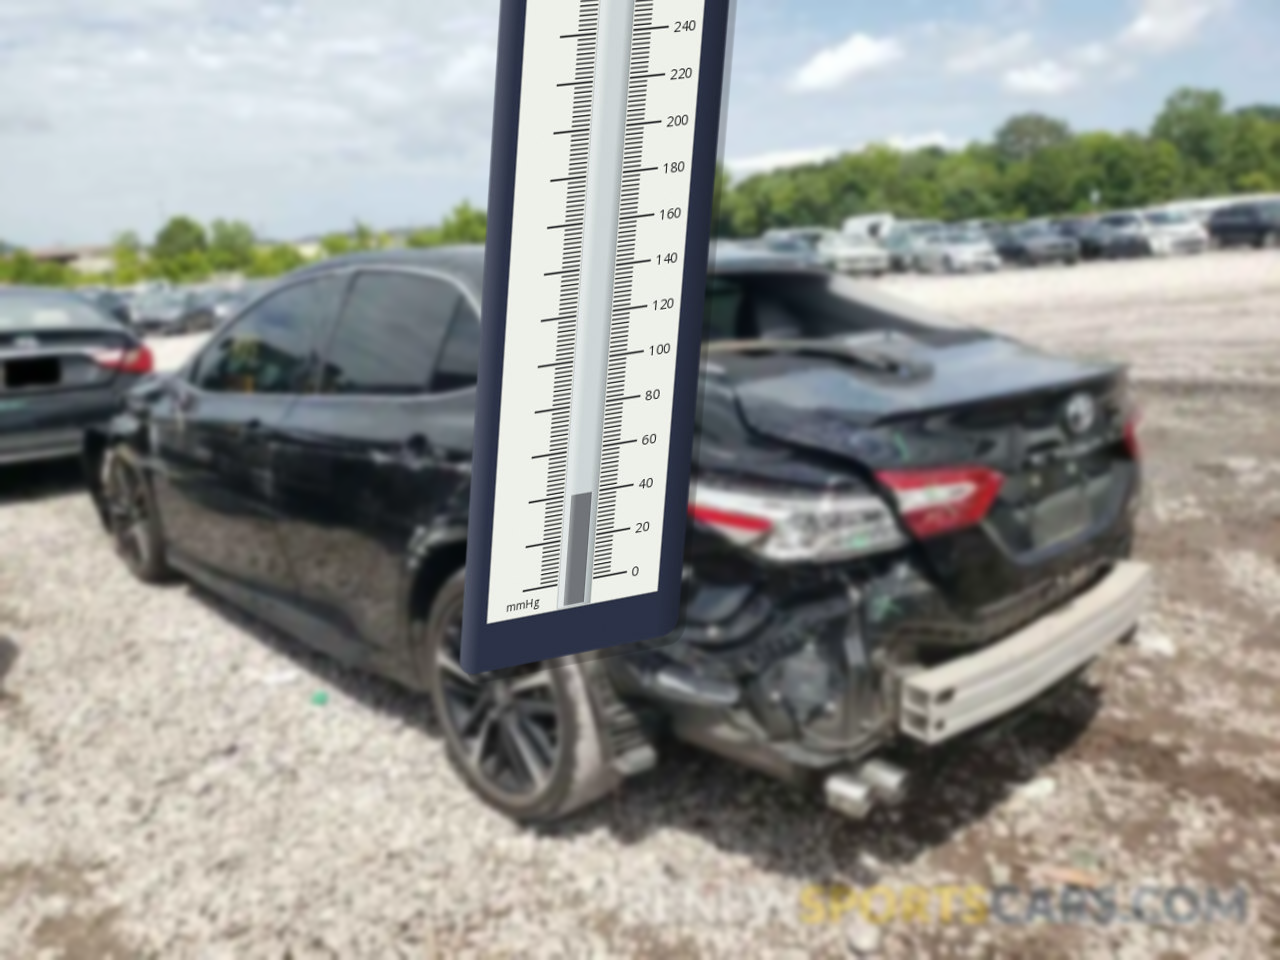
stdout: value=40 unit=mmHg
